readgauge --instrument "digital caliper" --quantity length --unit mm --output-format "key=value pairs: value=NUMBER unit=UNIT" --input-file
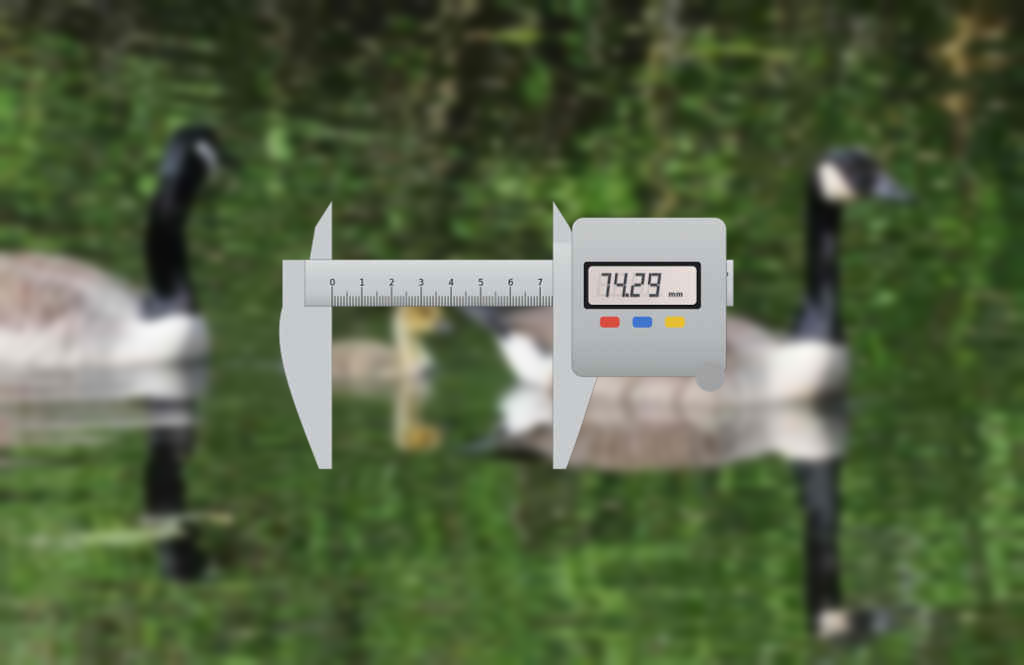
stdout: value=74.29 unit=mm
